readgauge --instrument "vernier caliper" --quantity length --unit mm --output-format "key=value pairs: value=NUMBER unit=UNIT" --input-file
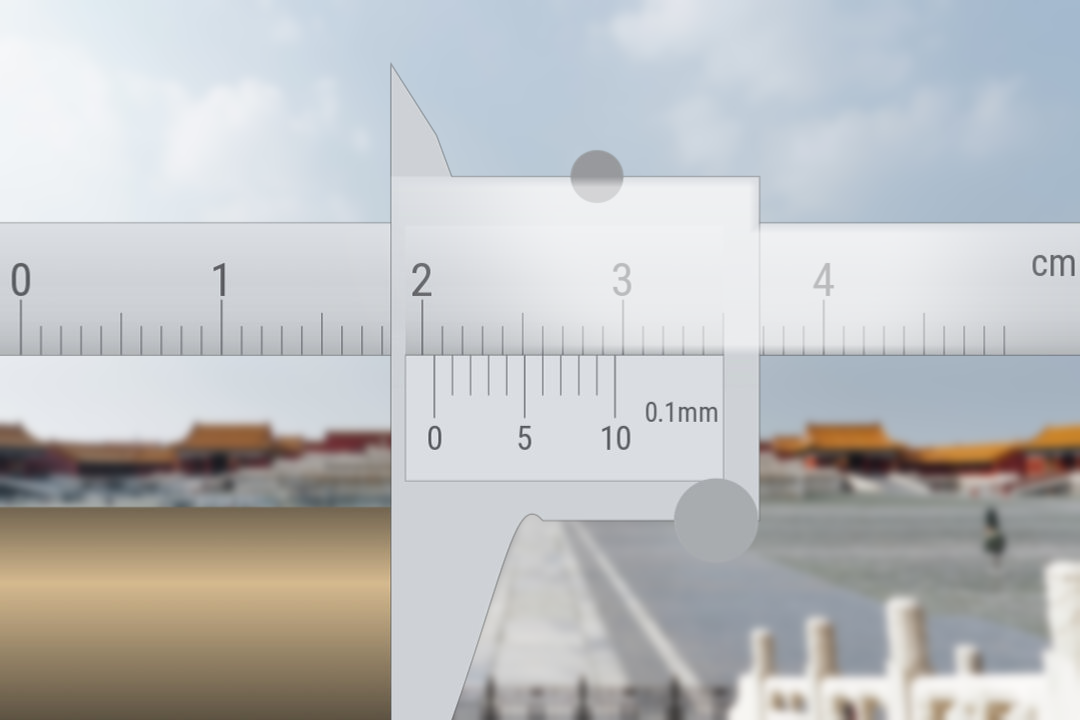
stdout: value=20.6 unit=mm
